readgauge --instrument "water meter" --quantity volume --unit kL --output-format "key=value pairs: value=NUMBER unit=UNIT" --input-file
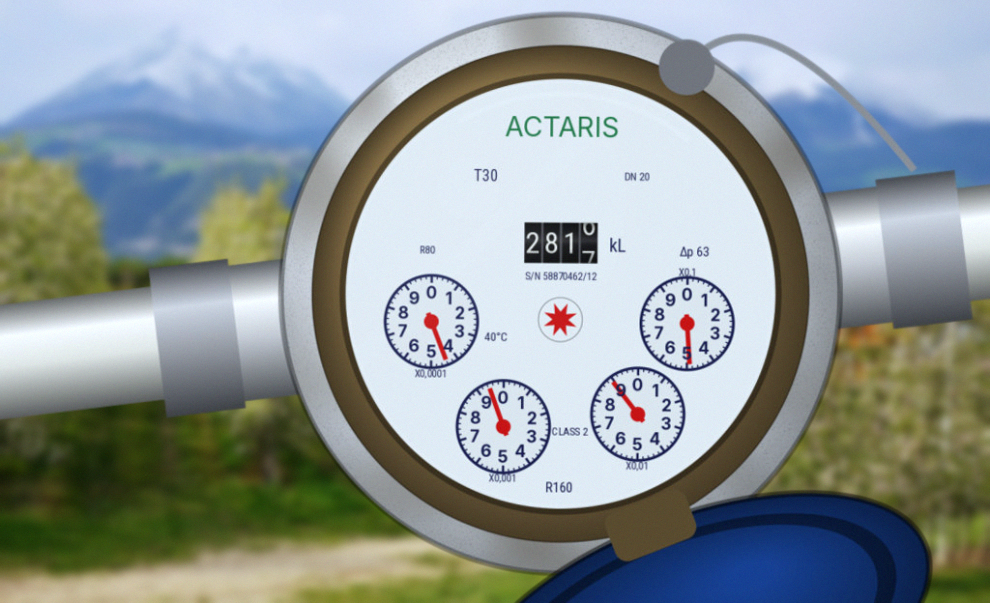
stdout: value=2816.4894 unit=kL
